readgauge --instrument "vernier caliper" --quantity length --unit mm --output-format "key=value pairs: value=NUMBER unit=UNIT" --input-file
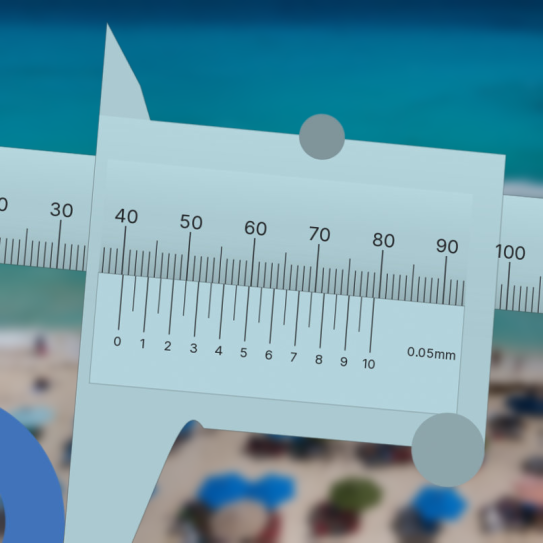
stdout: value=40.2 unit=mm
